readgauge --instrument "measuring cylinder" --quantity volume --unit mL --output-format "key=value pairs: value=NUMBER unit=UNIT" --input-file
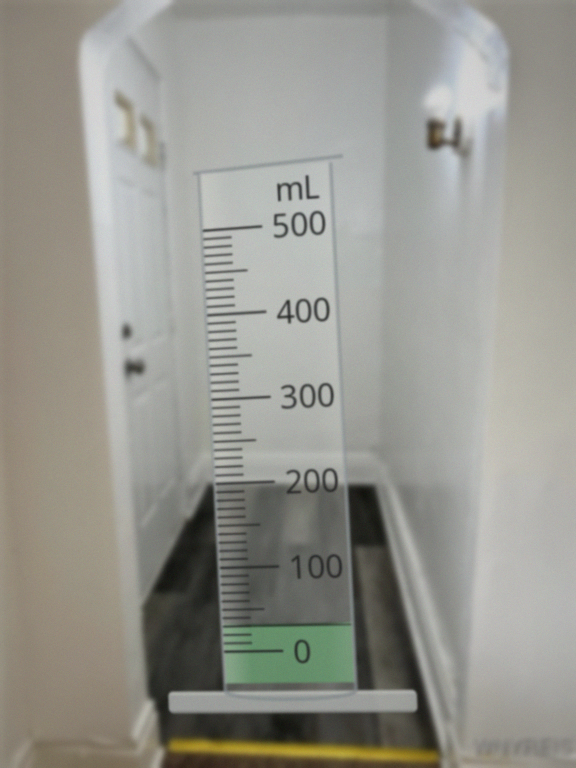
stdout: value=30 unit=mL
